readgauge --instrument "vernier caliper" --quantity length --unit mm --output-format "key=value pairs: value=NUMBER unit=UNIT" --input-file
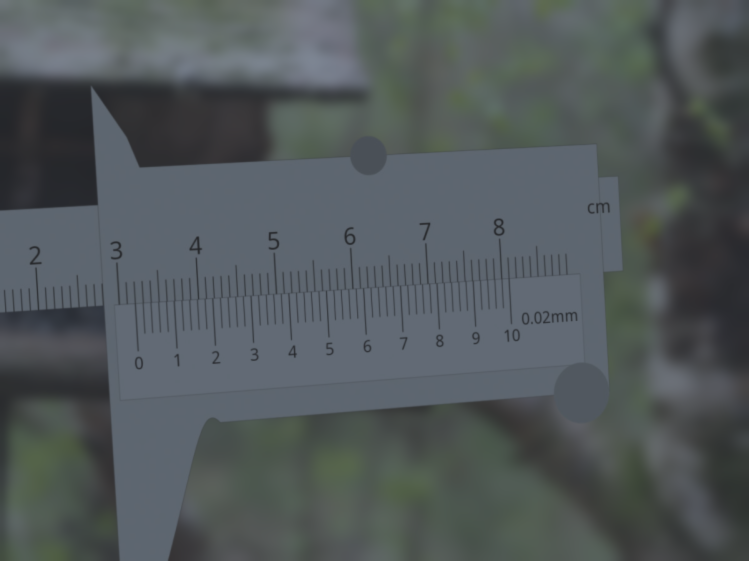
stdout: value=32.0 unit=mm
